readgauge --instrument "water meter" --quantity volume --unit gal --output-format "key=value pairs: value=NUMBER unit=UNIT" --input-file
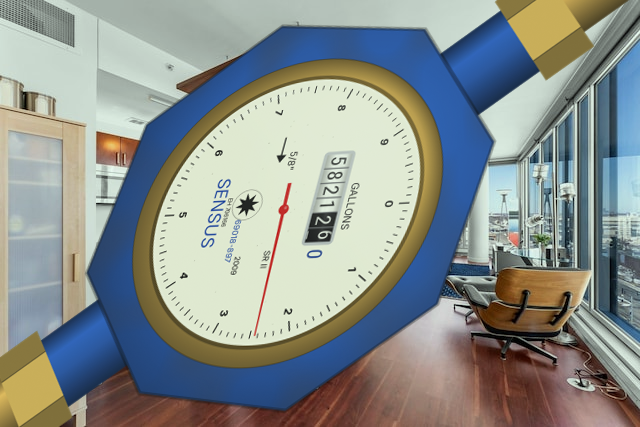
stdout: value=5821262.4 unit=gal
